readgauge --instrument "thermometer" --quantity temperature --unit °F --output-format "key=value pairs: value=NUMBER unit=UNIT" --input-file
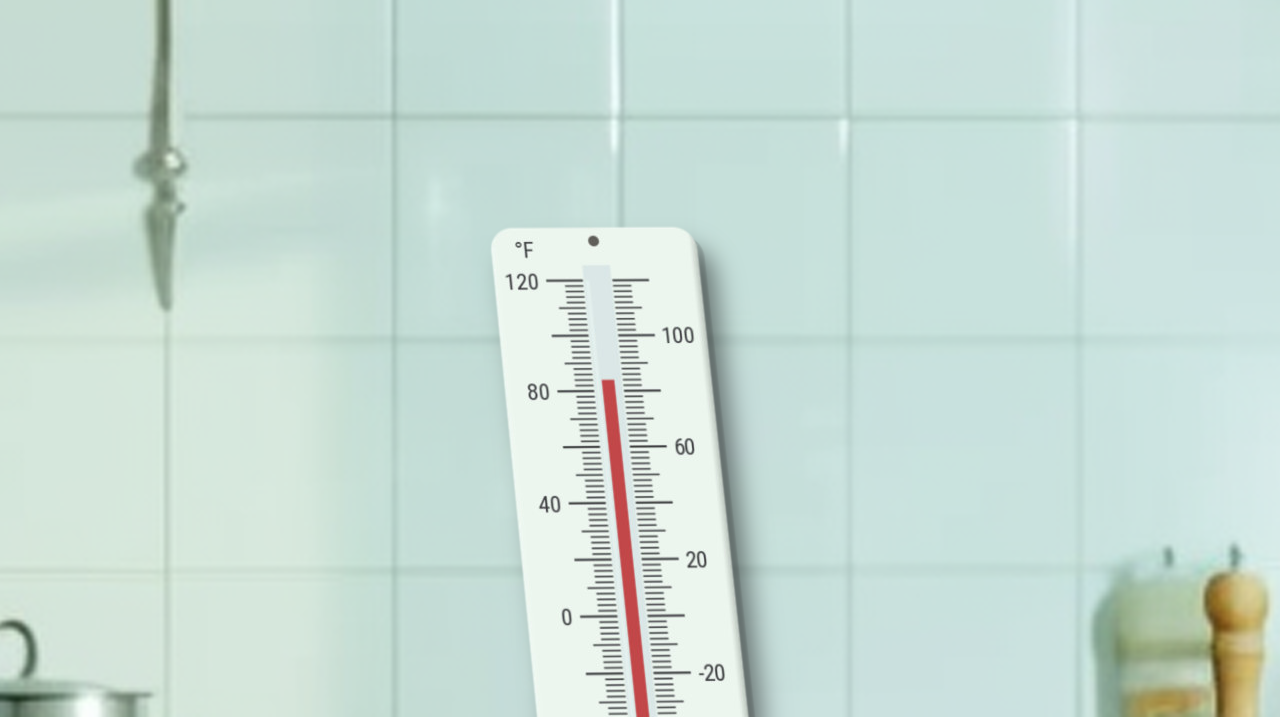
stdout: value=84 unit=°F
